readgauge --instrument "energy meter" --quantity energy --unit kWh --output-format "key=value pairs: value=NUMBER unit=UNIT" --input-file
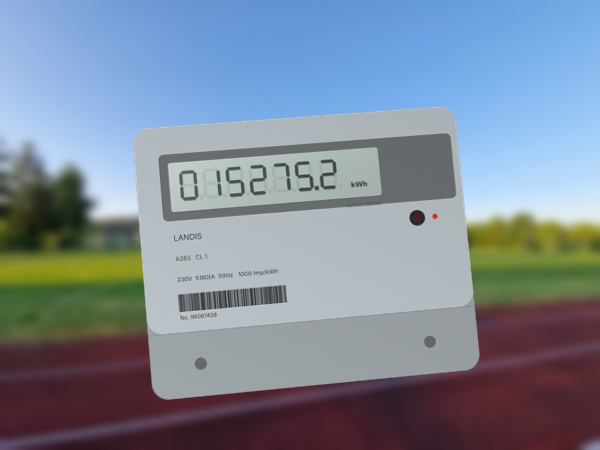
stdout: value=15275.2 unit=kWh
